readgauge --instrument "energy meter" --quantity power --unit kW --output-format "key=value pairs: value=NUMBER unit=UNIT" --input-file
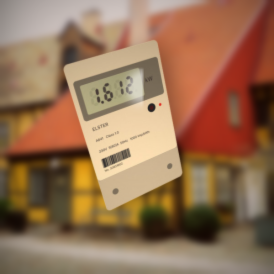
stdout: value=1.612 unit=kW
